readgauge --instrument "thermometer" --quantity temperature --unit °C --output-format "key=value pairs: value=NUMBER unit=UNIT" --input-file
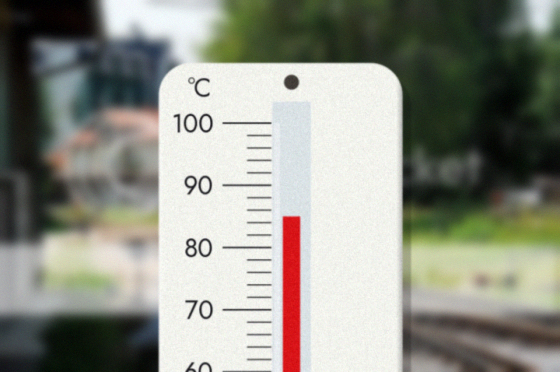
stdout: value=85 unit=°C
